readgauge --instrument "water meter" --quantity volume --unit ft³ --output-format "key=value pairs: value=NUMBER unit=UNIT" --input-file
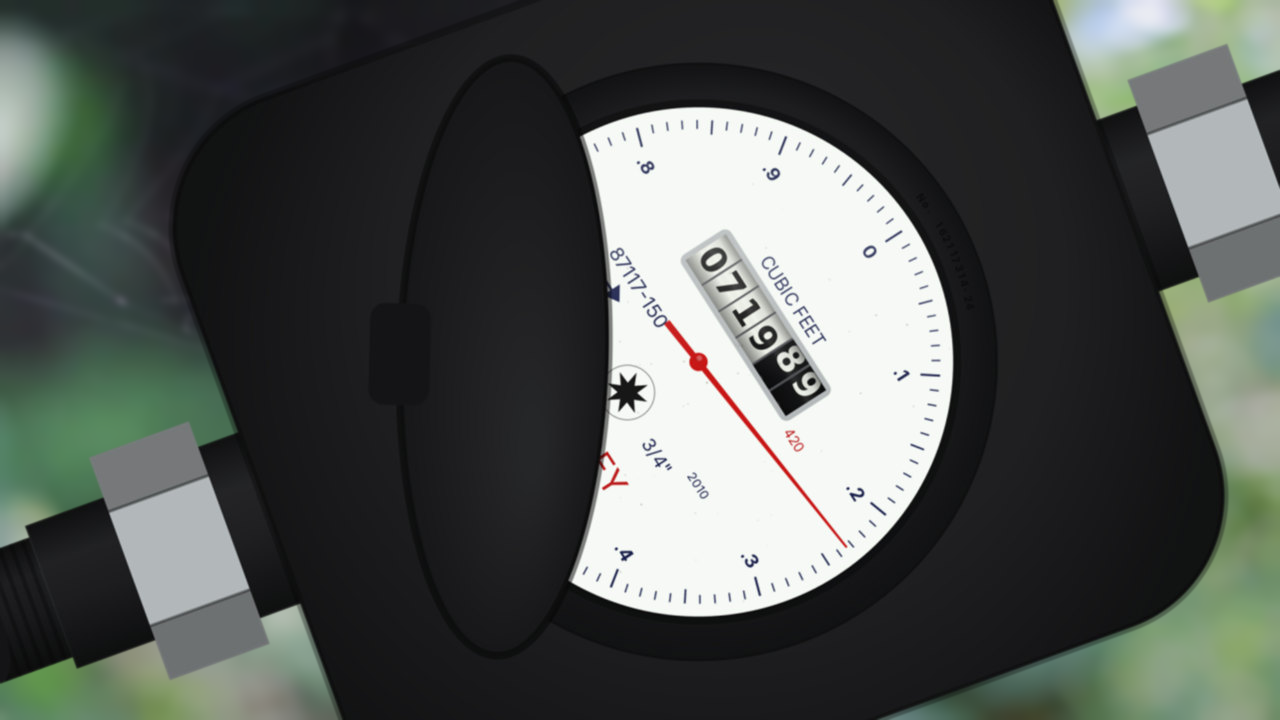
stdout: value=71989.23 unit=ft³
